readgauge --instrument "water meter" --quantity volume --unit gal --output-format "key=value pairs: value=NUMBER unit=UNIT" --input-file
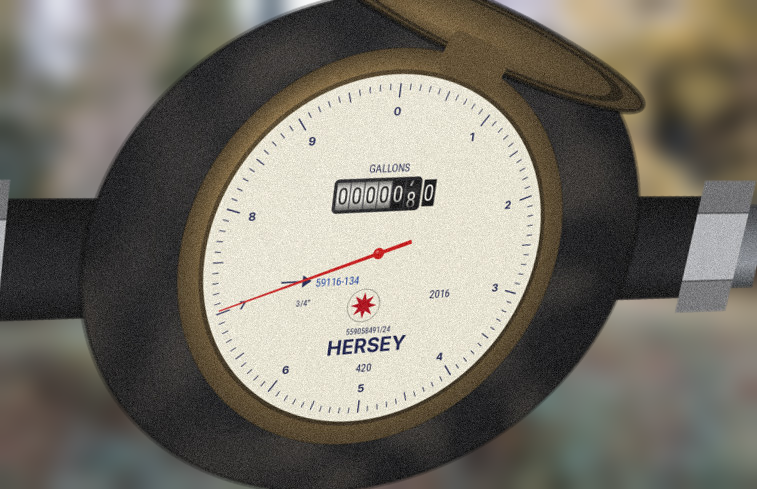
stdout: value=77.0 unit=gal
